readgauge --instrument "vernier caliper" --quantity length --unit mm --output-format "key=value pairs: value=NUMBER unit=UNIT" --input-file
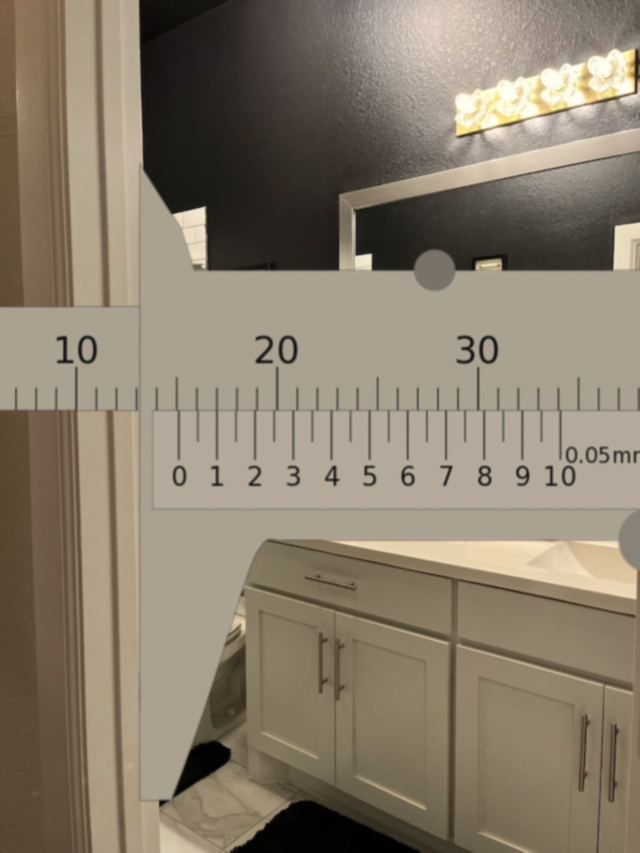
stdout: value=15.1 unit=mm
